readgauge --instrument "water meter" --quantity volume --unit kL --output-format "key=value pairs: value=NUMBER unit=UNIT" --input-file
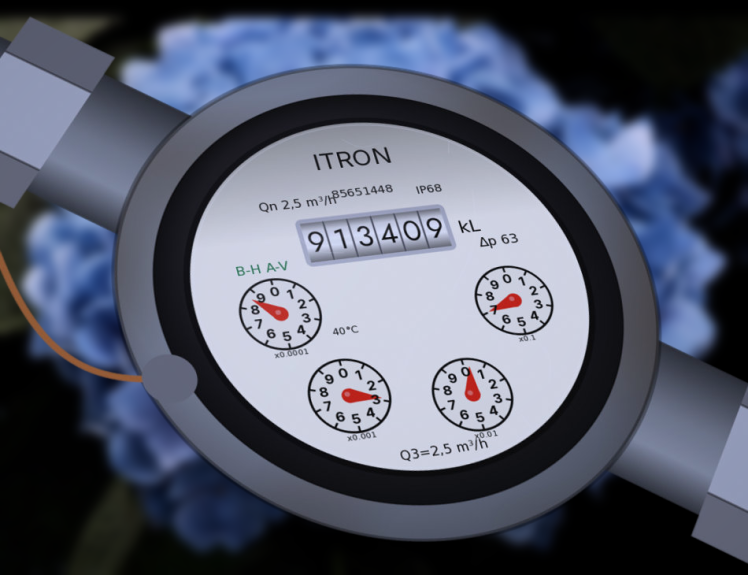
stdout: value=913409.7028 unit=kL
